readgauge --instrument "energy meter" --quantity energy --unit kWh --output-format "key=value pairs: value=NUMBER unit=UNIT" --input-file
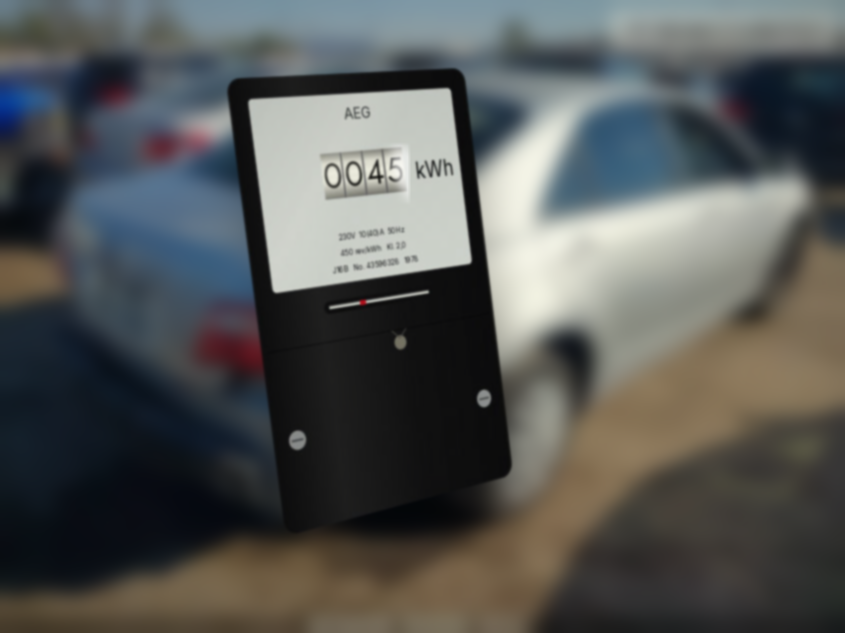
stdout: value=45 unit=kWh
